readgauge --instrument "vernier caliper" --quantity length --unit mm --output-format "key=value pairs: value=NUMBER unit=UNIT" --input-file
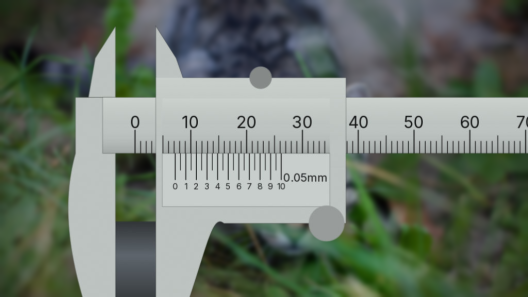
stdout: value=7.2 unit=mm
